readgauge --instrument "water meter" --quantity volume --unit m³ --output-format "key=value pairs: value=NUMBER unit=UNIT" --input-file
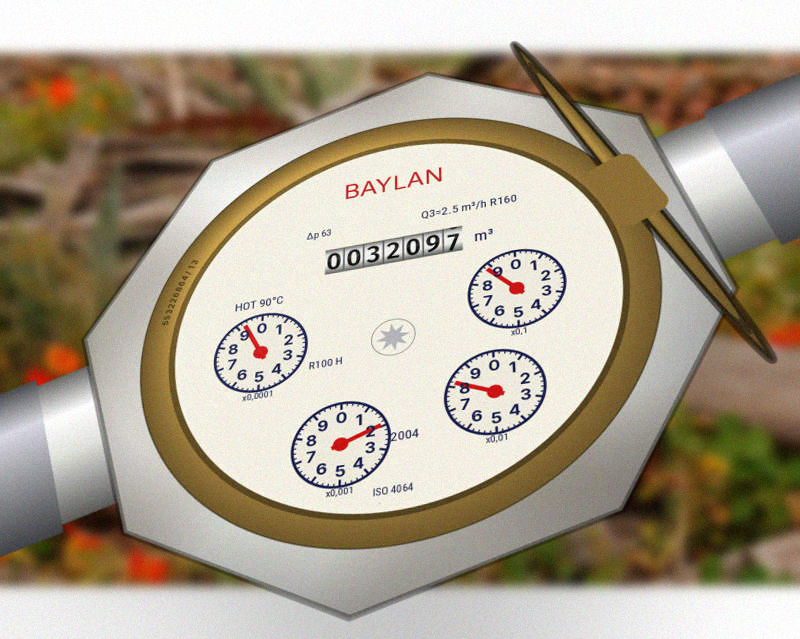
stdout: value=32096.8819 unit=m³
